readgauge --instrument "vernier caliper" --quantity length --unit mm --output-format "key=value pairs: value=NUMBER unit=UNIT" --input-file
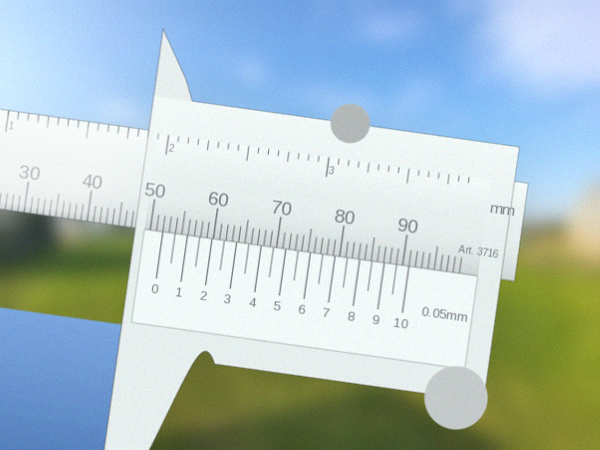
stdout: value=52.0 unit=mm
